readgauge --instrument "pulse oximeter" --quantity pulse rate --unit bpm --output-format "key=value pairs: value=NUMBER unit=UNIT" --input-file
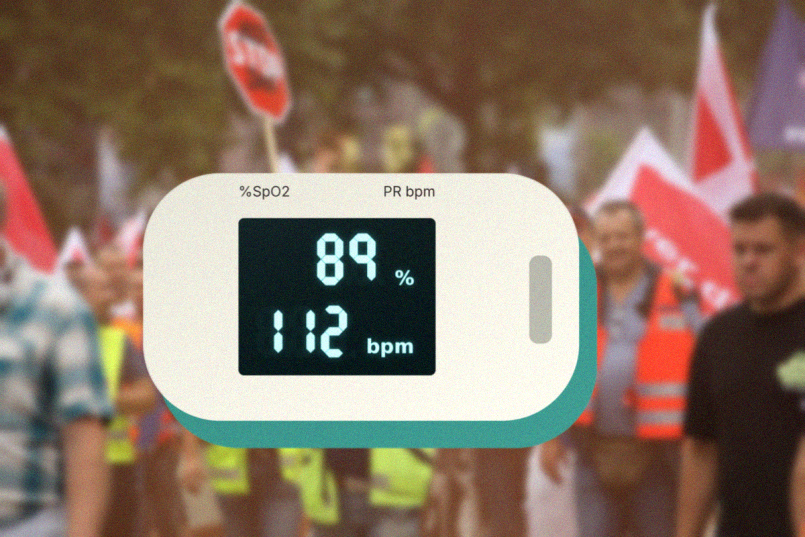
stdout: value=112 unit=bpm
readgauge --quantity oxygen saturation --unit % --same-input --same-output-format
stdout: value=89 unit=%
